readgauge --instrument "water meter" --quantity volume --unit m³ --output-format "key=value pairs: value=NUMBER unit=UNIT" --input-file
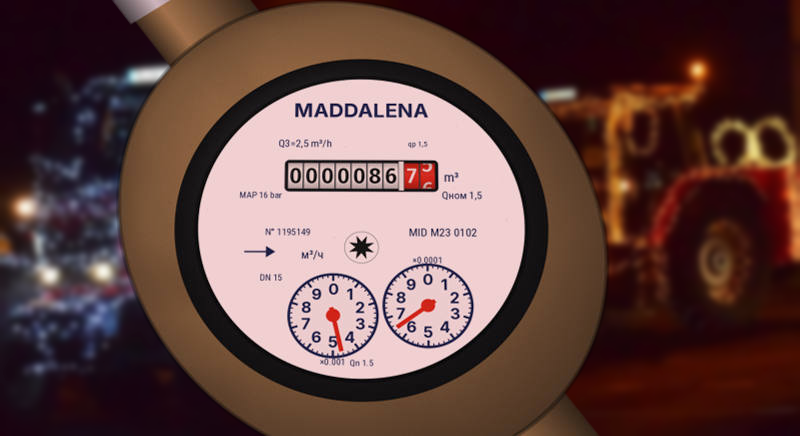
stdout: value=86.7546 unit=m³
